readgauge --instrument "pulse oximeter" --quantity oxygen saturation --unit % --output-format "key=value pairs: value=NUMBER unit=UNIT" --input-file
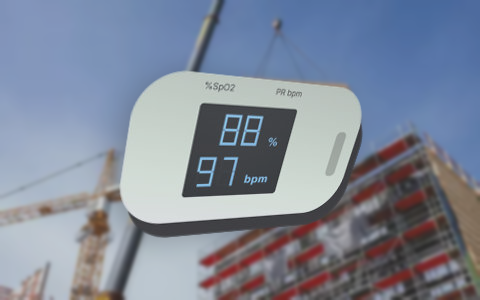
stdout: value=88 unit=%
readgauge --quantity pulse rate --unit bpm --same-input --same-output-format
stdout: value=97 unit=bpm
